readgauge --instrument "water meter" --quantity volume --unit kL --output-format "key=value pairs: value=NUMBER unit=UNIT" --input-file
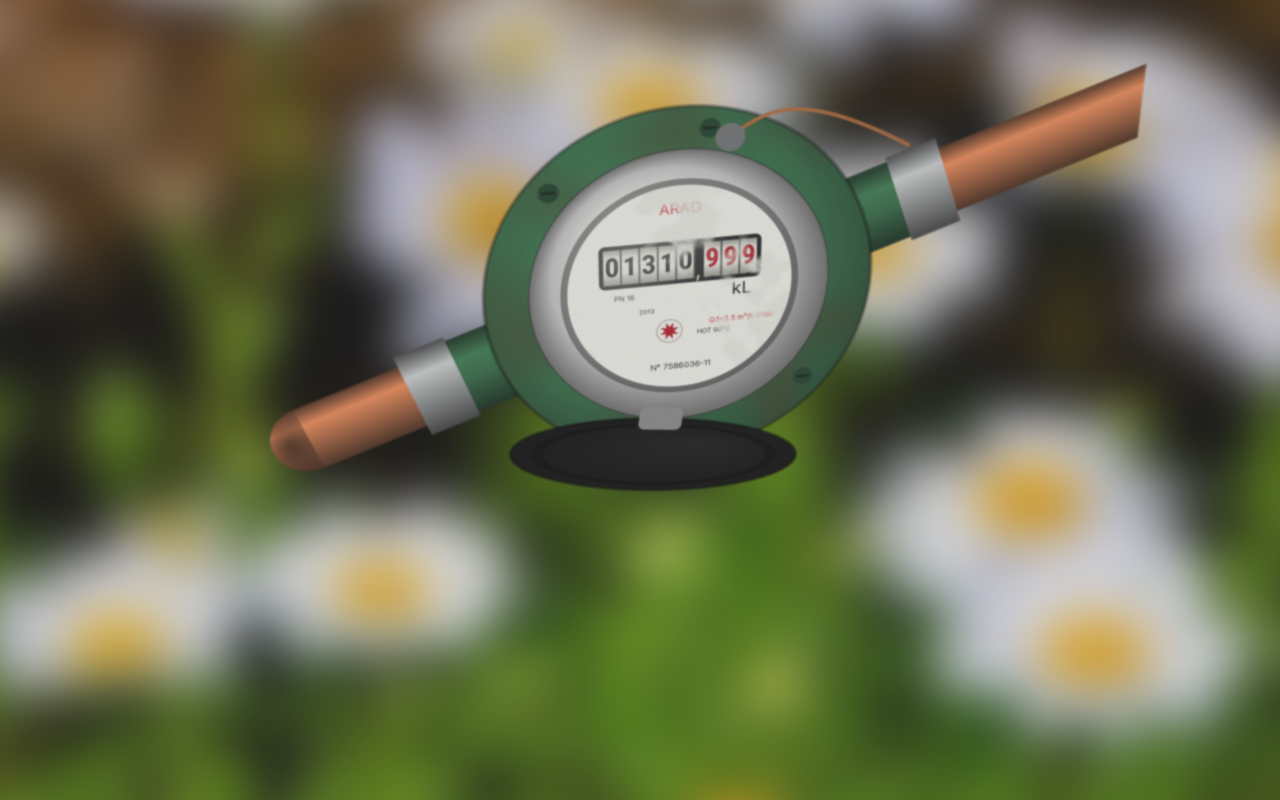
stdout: value=1310.999 unit=kL
